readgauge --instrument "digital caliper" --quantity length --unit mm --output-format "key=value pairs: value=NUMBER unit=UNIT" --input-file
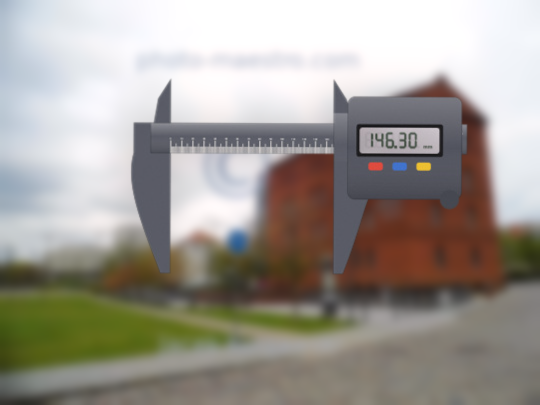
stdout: value=146.30 unit=mm
